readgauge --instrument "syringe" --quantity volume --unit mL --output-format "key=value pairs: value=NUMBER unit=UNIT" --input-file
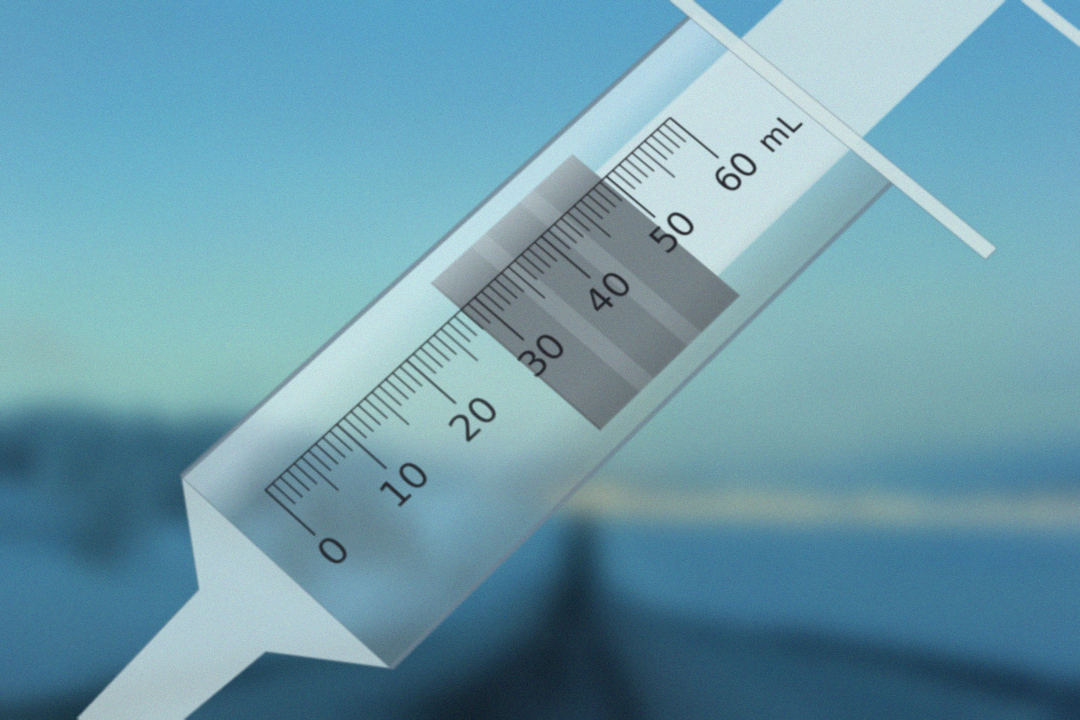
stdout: value=28 unit=mL
